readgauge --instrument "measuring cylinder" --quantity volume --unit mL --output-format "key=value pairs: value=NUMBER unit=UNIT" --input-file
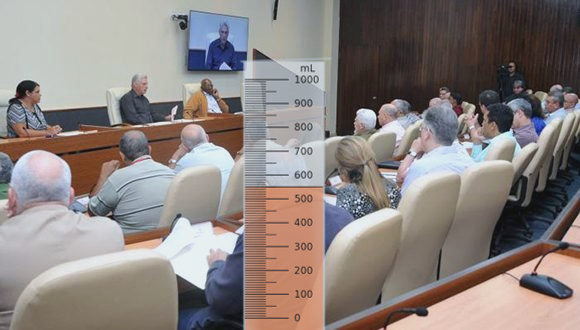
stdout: value=550 unit=mL
